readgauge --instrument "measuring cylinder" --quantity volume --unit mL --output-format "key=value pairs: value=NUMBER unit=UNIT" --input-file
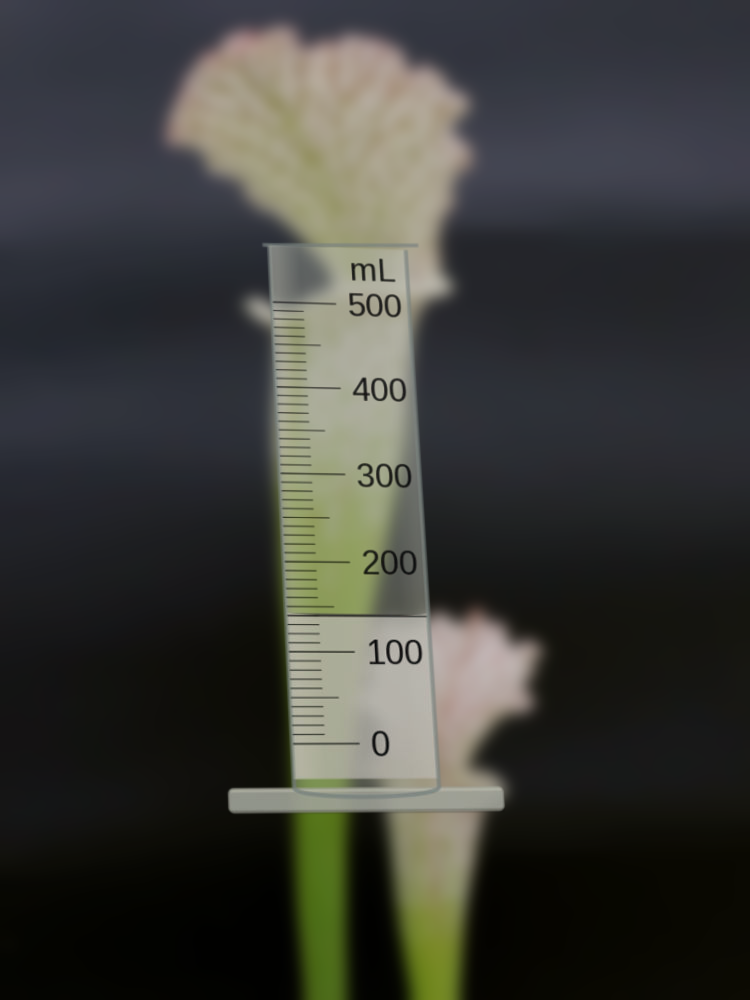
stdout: value=140 unit=mL
